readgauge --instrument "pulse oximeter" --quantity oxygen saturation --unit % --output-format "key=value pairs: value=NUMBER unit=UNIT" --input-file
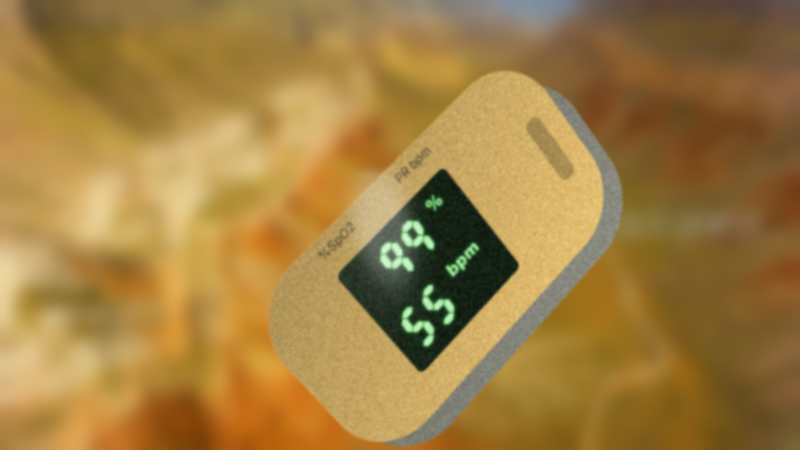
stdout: value=99 unit=%
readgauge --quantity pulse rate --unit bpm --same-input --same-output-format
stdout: value=55 unit=bpm
